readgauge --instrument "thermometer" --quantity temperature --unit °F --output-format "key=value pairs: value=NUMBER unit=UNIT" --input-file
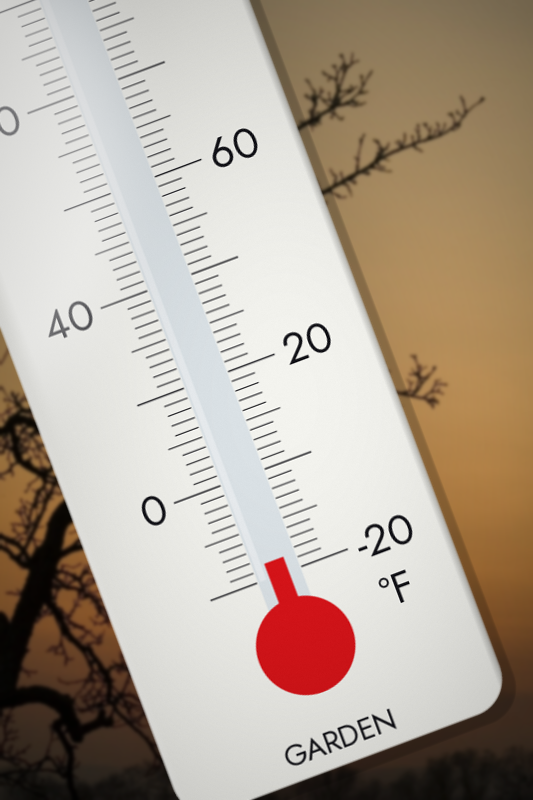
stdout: value=-17 unit=°F
